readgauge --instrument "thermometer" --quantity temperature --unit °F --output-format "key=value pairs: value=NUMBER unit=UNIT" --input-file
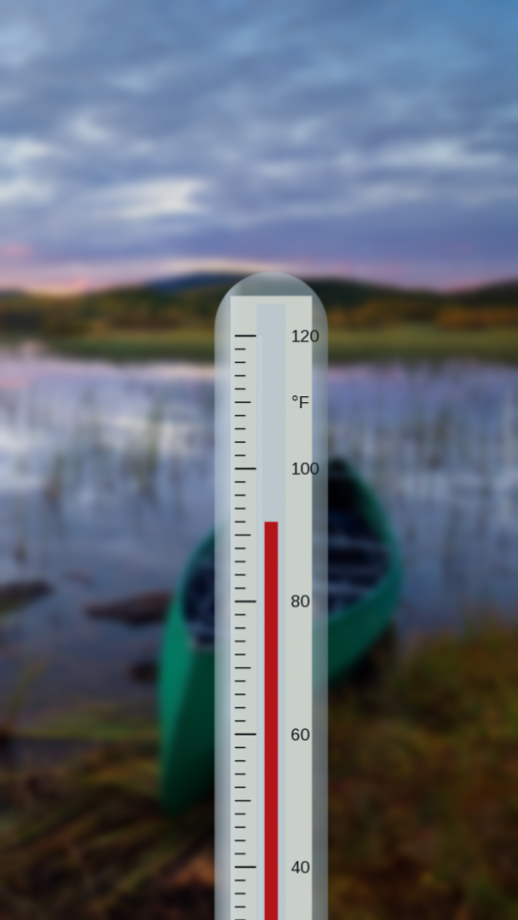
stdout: value=92 unit=°F
